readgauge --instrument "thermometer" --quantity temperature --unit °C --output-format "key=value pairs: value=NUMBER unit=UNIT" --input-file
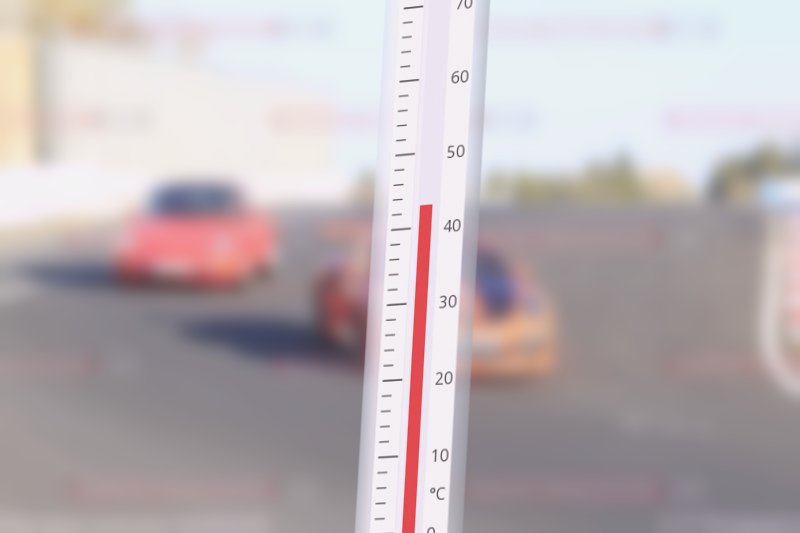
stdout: value=43 unit=°C
